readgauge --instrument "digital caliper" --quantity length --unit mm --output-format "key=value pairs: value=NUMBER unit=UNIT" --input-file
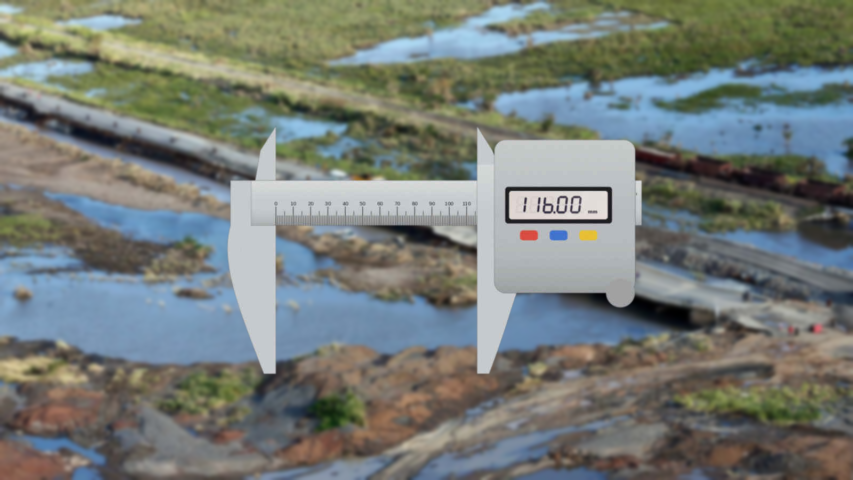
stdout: value=116.00 unit=mm
